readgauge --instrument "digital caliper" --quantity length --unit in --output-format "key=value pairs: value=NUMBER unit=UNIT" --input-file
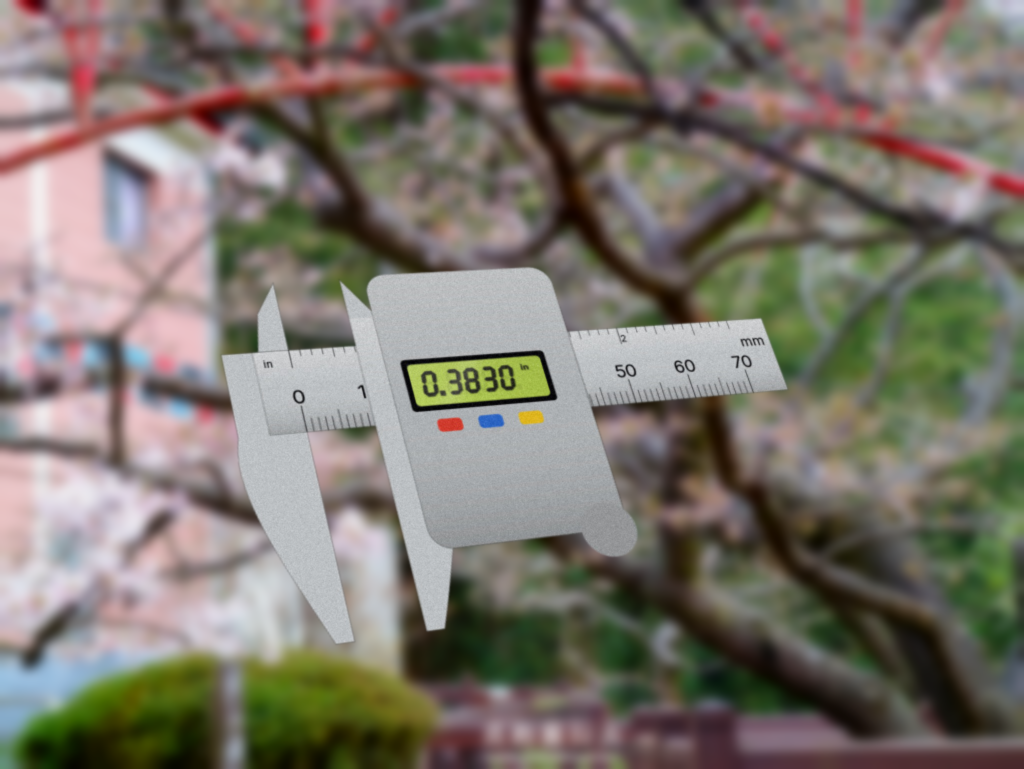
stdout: value=0.3830 unit=in
